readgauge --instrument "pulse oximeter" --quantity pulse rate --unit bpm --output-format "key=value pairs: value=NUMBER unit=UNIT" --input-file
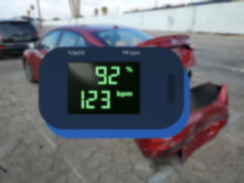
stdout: value=123 unit=bpm
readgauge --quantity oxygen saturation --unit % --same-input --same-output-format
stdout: value=92 unit=%
